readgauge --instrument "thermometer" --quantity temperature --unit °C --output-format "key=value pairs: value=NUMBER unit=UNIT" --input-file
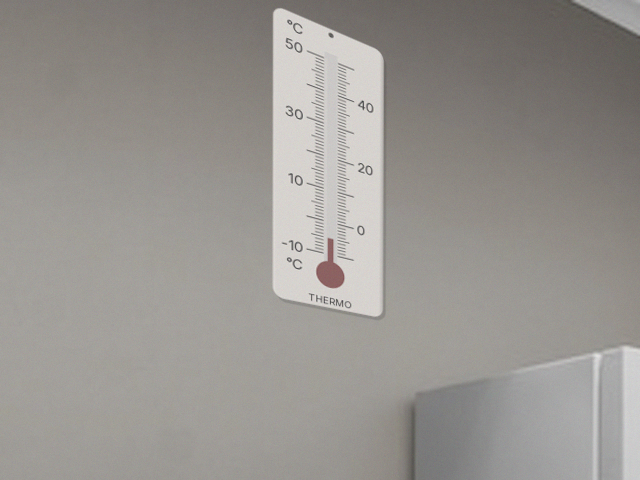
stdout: value=-5 unit=°C
